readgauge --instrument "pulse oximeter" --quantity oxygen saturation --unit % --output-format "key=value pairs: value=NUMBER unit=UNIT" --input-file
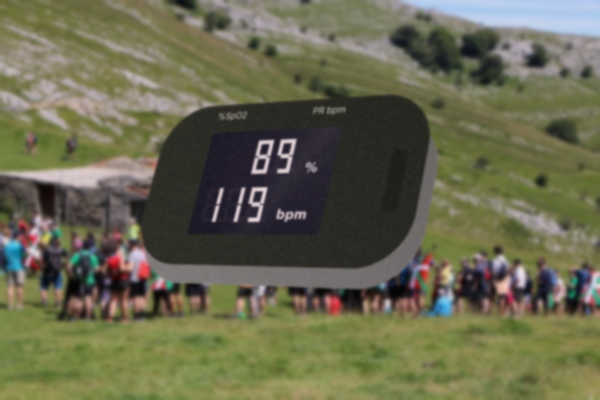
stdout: value=89 unit=%
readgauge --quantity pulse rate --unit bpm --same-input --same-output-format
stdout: value=119 unit=bpm
